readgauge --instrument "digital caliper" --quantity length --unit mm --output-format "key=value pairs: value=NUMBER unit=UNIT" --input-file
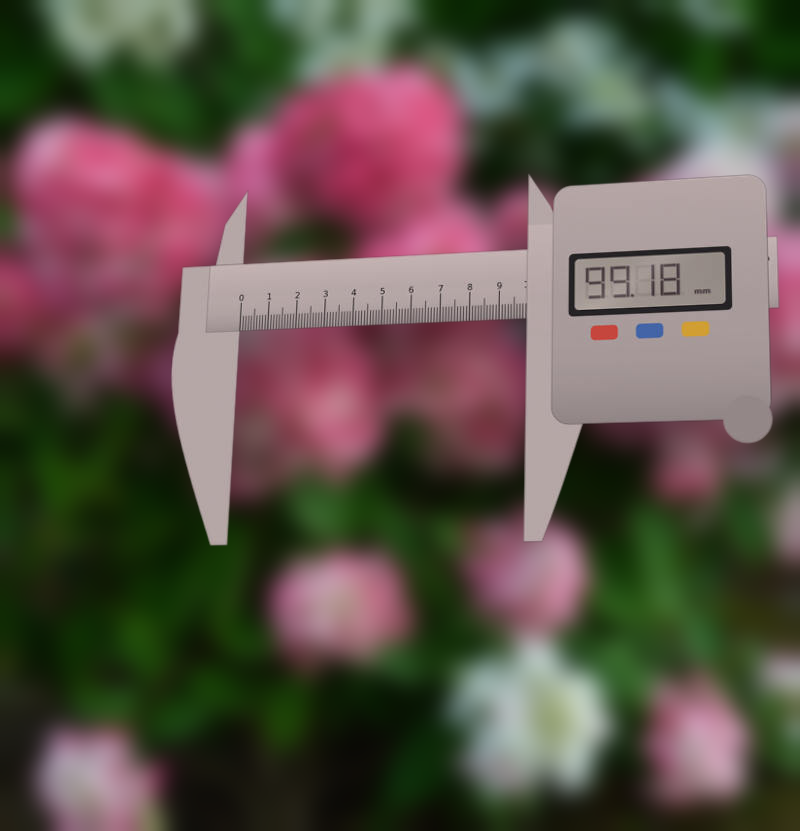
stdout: value=99.18 unit=mm
